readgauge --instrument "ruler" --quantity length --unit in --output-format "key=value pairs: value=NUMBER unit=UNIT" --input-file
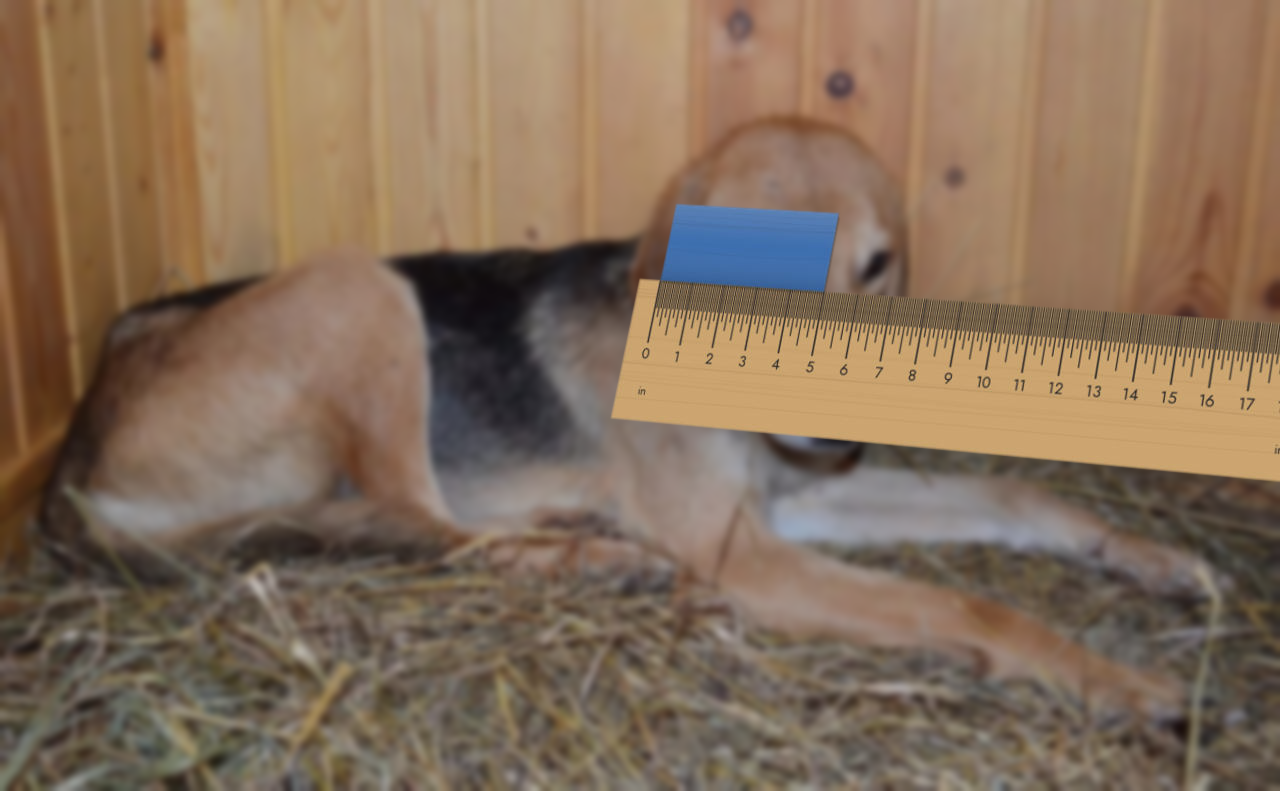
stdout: value=5 unit=in
